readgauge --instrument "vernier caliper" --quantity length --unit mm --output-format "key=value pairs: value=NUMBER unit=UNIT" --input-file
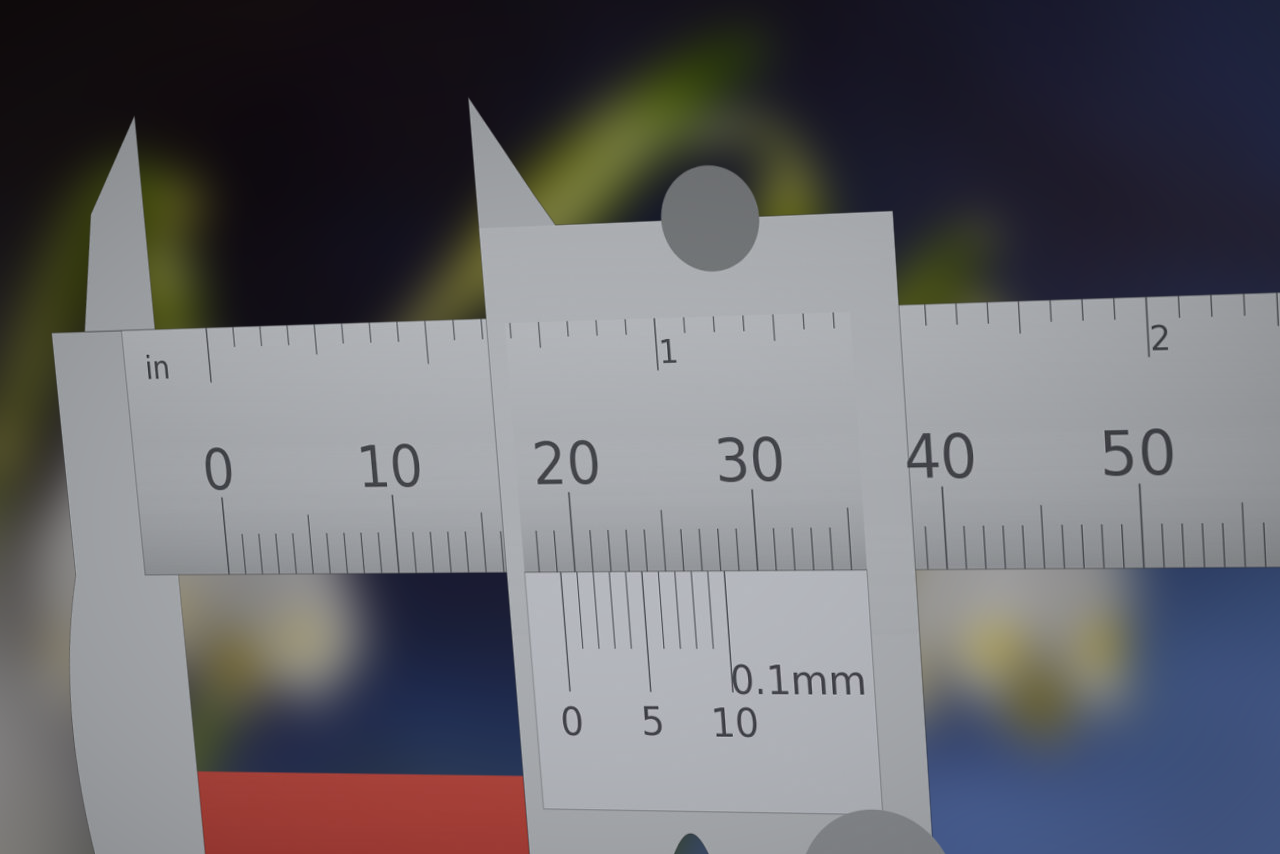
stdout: value=19.2 unit=mm
